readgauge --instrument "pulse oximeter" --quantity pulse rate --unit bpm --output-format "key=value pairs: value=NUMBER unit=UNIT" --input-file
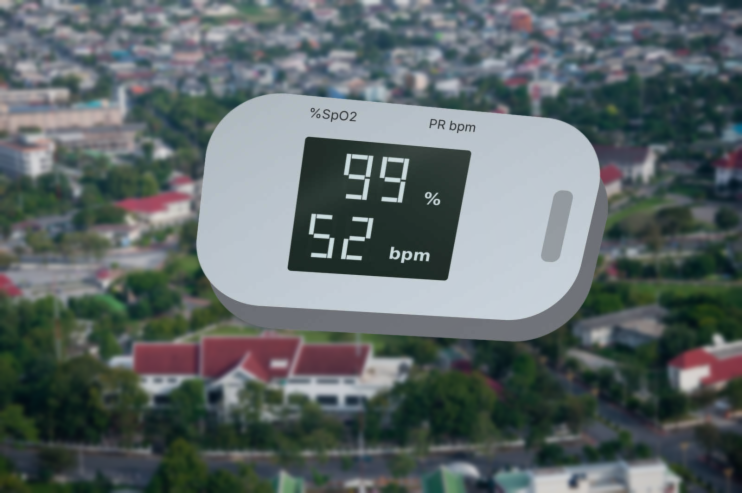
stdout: value=52 unit=bpm
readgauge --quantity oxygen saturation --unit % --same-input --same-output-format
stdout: value=99 unit=%
